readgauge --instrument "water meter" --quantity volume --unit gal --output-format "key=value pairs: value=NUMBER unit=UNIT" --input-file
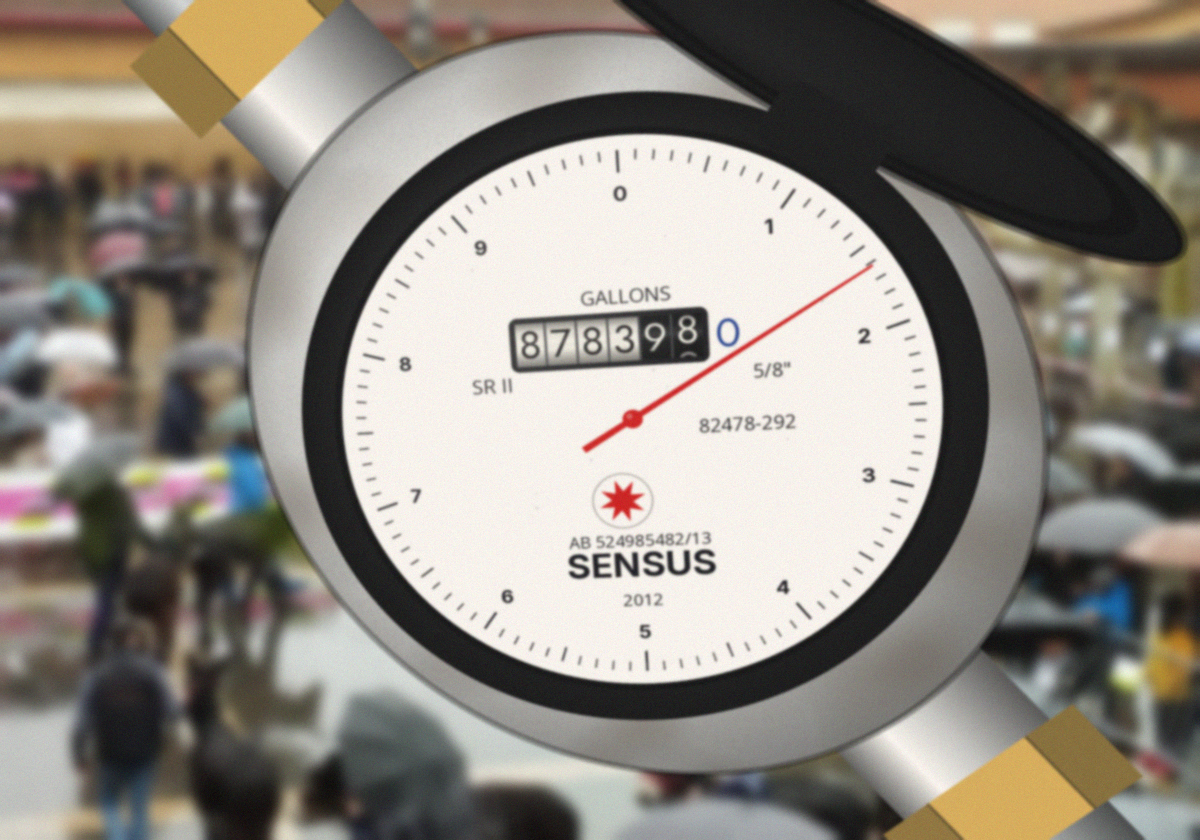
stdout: value=8783981.6 unit=gal
